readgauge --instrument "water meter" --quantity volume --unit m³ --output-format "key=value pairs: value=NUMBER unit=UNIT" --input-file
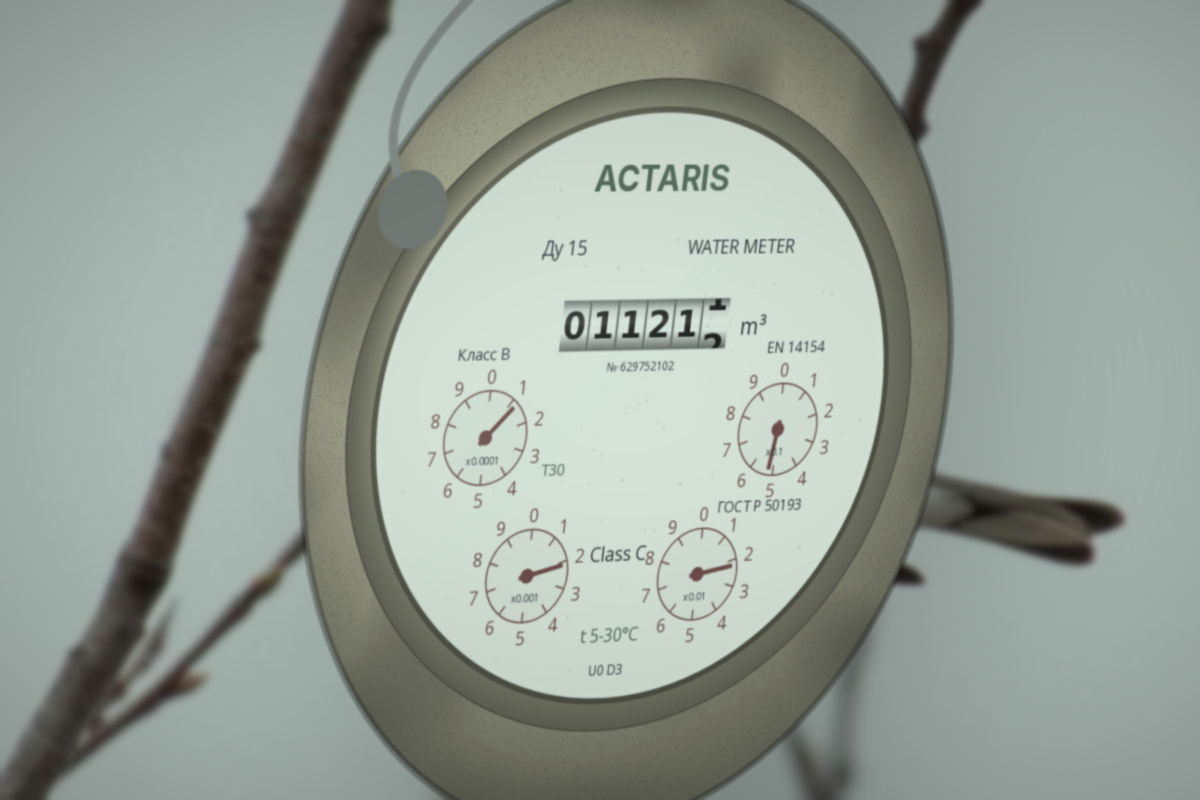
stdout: value=11211.5221 unit=m³
